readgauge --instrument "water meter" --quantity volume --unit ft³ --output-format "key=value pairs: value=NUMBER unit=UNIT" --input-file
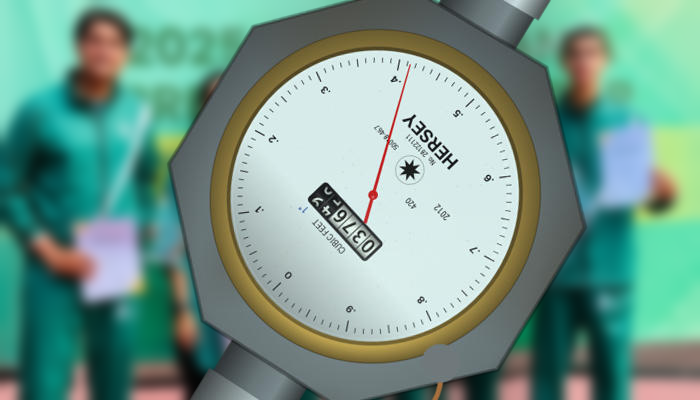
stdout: value=37649.41 unit=ft³
